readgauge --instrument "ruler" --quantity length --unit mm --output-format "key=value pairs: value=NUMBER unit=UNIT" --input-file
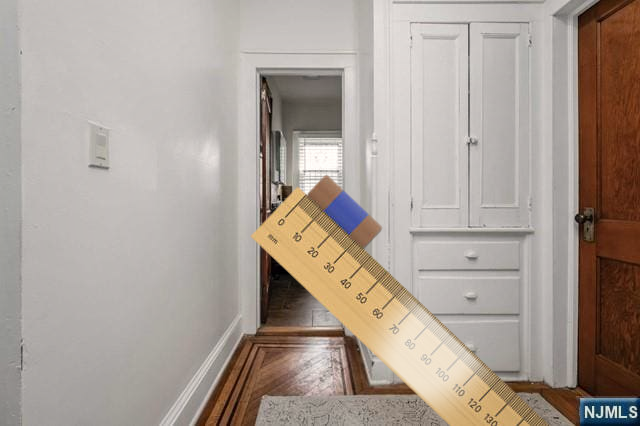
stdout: value=35 unit=mm
